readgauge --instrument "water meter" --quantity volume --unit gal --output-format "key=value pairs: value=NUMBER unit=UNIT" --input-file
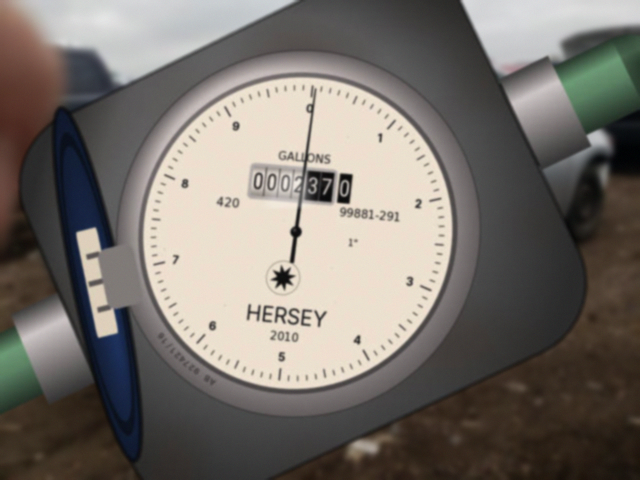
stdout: value=2370.0 unit=gal
